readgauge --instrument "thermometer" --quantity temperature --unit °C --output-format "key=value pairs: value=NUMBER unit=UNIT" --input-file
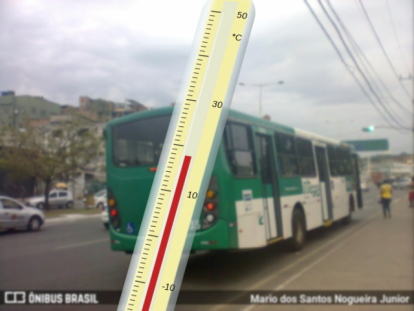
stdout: value=18 unit=°C
